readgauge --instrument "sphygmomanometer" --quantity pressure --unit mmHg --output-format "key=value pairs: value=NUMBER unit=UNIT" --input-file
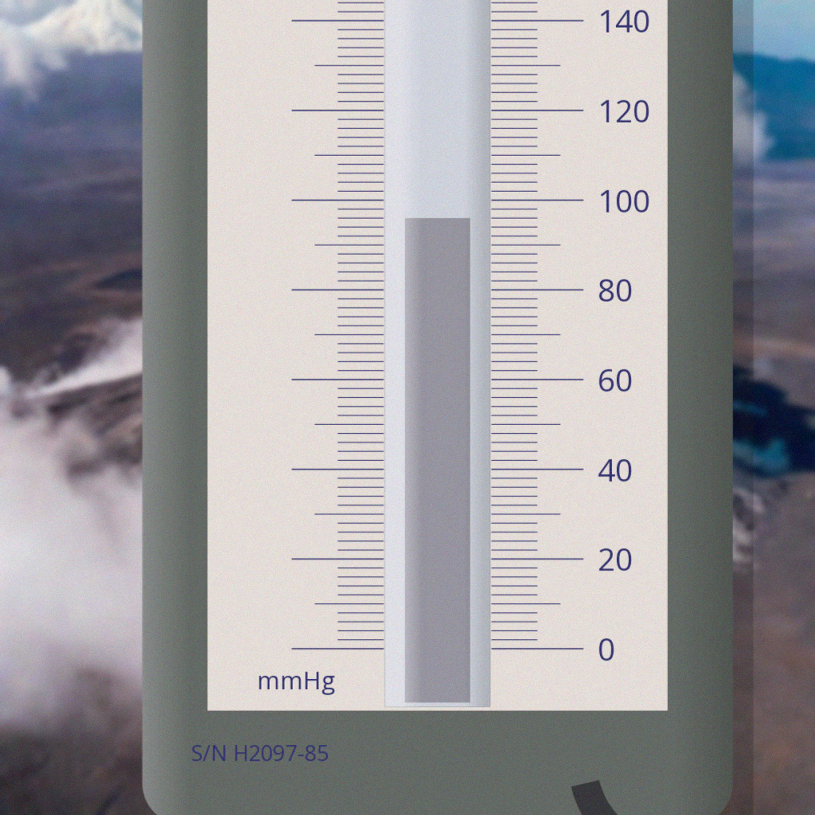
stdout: value=96 unit=mmHg
